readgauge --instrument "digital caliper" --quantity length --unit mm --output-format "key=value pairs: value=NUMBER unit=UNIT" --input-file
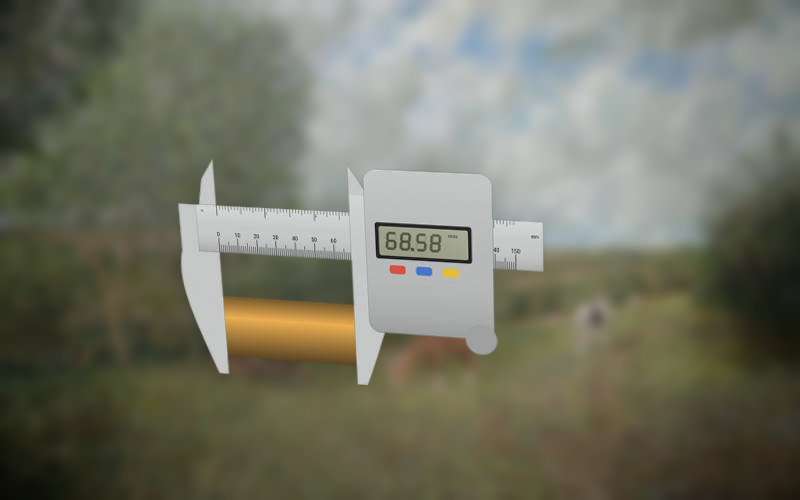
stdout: value=68.58 unit=mm
